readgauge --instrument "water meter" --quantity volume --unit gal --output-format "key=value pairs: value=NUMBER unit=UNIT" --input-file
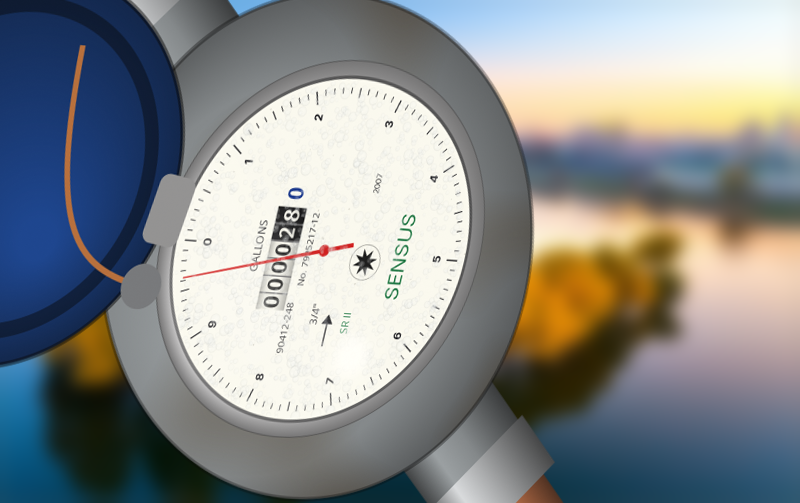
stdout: value=279.6 unit=gal
